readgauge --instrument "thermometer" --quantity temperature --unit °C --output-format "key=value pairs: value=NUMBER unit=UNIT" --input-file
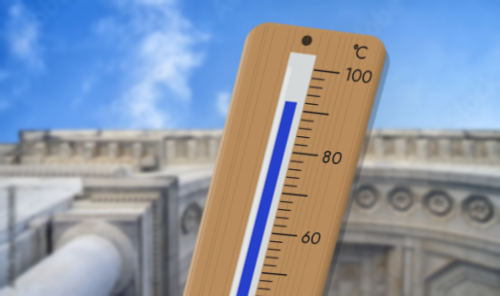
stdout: value=92 unit=°C
